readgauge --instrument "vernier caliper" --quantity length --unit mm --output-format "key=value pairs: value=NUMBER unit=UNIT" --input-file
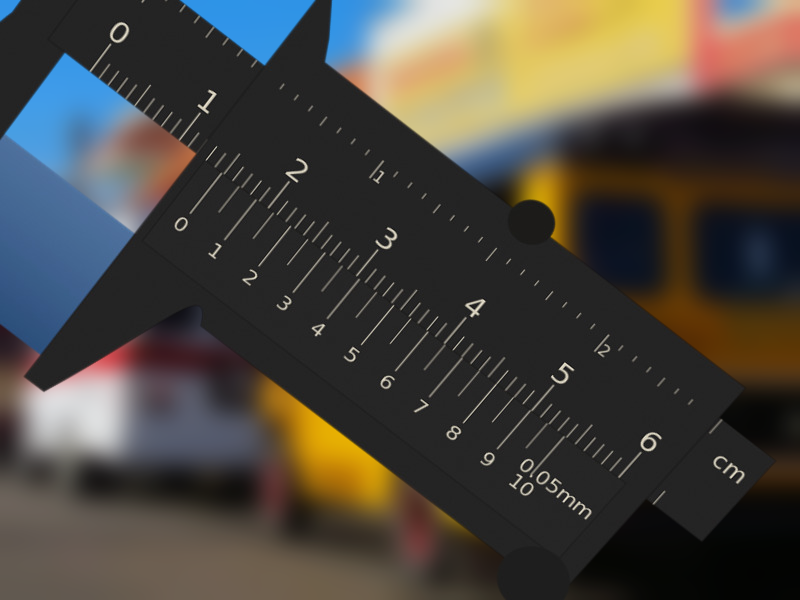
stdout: value=14.8 unit=mm
